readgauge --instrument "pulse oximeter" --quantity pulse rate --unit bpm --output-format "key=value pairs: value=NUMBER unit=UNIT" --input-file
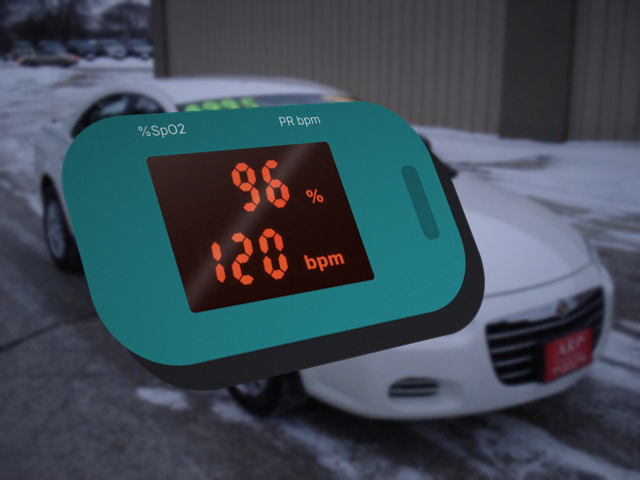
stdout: value=120 unit=bpm
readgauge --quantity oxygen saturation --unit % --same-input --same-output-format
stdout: value=96 unit=%
